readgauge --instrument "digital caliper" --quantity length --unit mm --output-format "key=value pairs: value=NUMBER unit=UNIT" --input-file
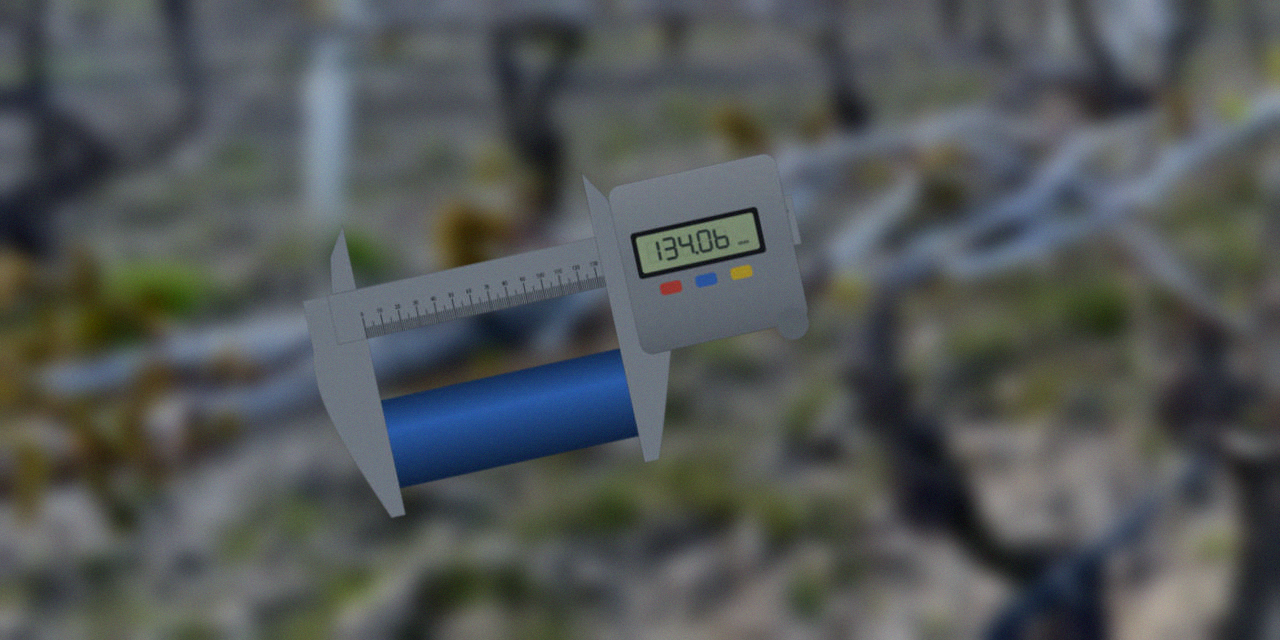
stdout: value=134.06 unit=mm
